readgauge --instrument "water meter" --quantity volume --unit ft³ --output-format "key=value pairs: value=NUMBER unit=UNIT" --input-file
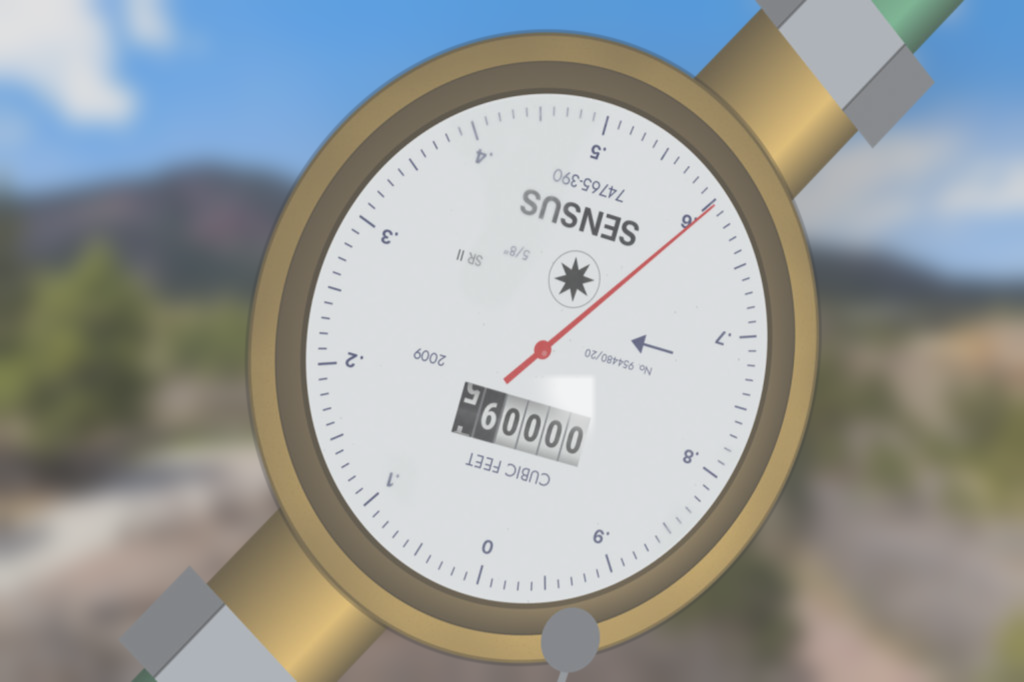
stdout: value=94.60 unit=ft³
